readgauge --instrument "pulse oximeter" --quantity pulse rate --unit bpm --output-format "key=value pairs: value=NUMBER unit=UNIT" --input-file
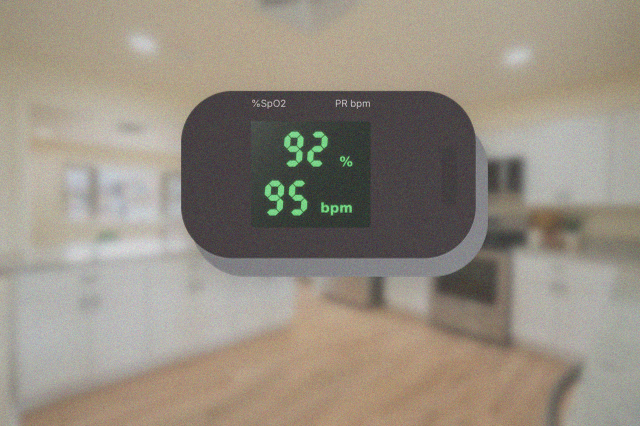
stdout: value=95 unit=bpm
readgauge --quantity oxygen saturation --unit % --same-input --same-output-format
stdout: value=92 unit=%
